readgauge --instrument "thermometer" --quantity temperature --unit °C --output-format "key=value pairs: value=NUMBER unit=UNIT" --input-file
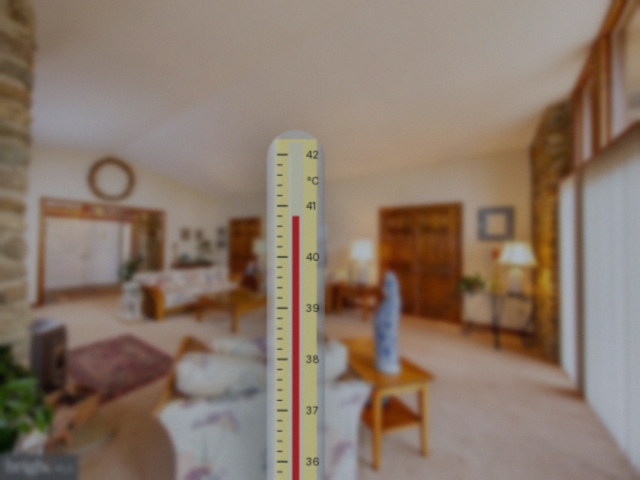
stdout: value=40.8 unit=°C
